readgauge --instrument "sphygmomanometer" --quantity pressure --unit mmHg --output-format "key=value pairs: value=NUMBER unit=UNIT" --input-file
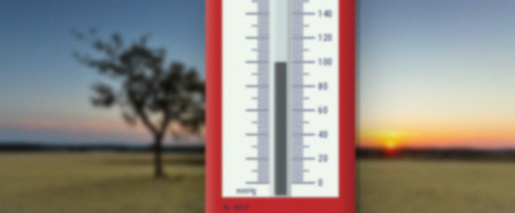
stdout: value=100 unit=mmHg
